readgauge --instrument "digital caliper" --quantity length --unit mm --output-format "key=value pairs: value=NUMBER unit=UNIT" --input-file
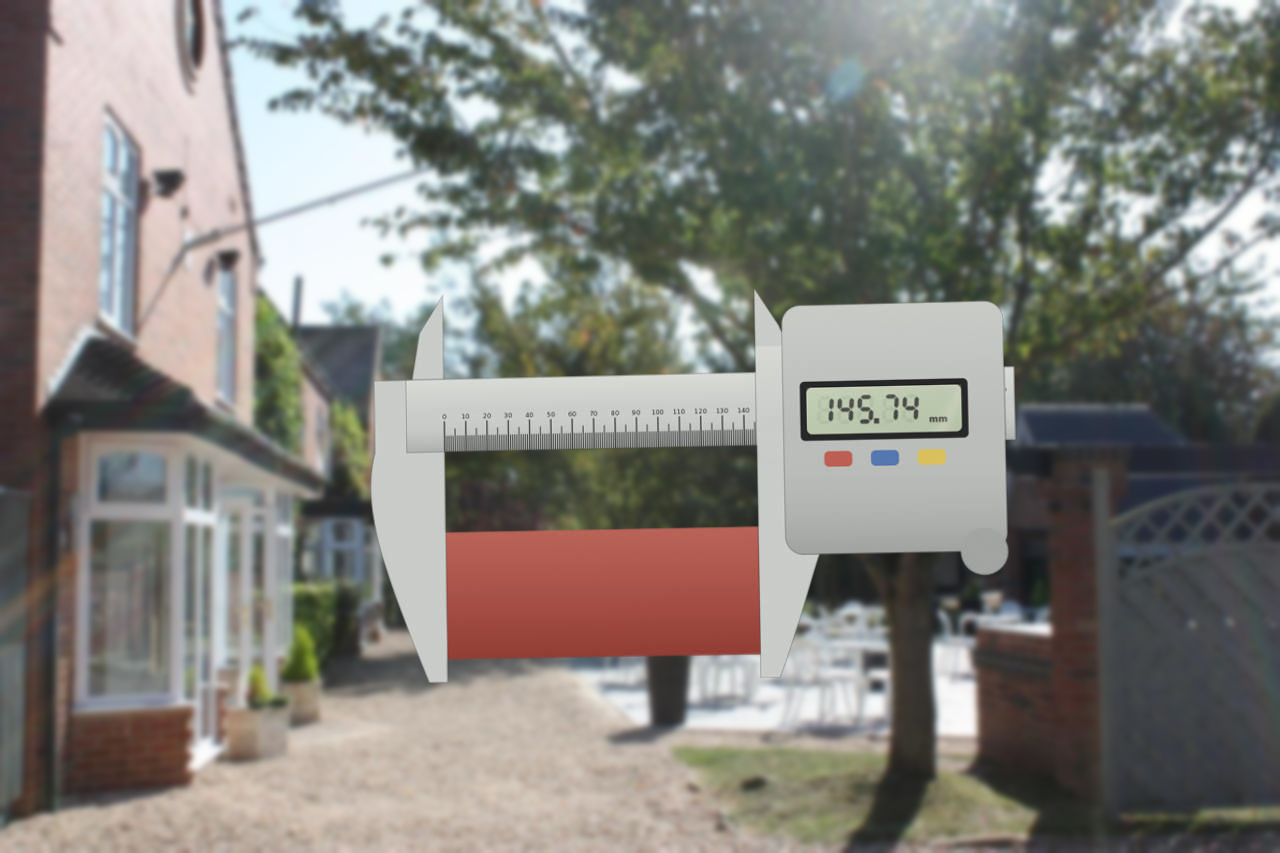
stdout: value=145.74 unit=mm
